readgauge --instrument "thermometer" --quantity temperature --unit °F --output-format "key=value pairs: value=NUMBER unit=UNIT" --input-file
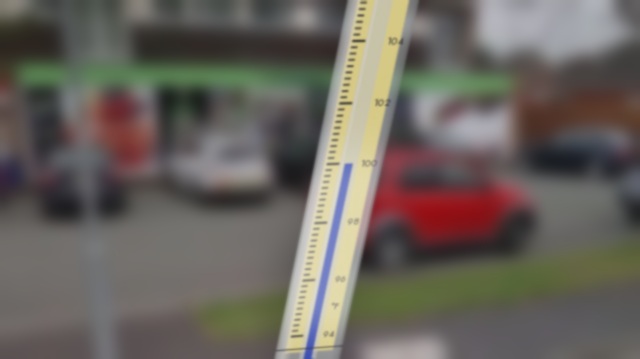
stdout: value=100 unit=°F
